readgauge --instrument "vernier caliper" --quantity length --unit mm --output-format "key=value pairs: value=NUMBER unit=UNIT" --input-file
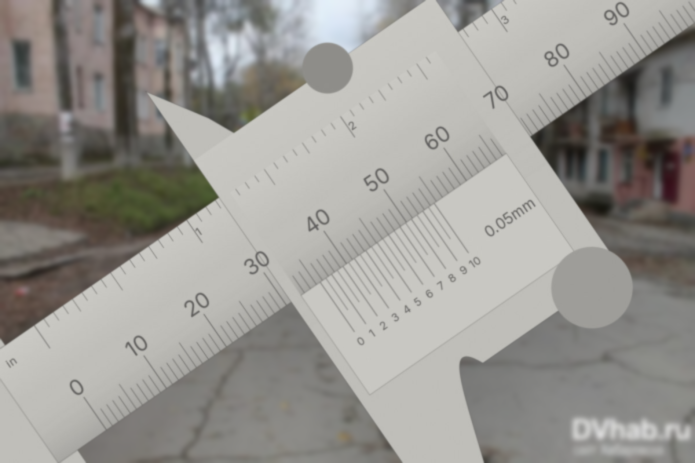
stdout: value=35.6 unit=mm
